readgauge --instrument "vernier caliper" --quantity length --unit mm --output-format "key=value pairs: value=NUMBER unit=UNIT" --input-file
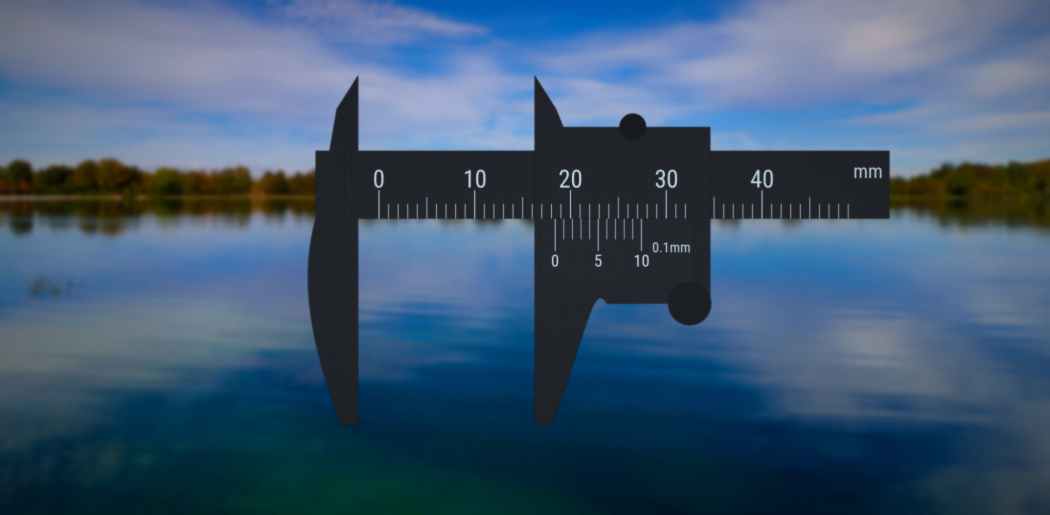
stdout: value=18.4 unit=mm
